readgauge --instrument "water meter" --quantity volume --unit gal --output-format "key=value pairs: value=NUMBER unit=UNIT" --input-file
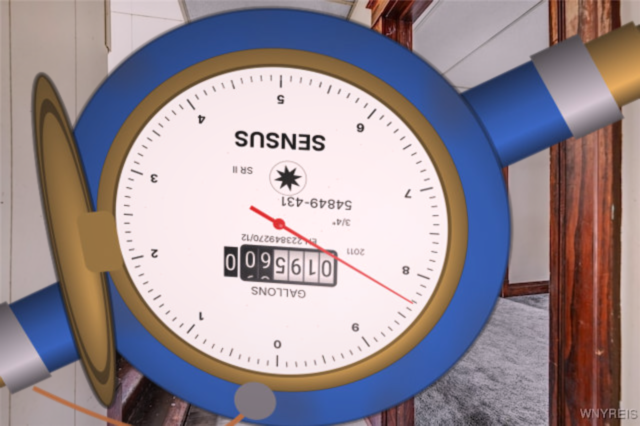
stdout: value=195598.3 unit=gal
